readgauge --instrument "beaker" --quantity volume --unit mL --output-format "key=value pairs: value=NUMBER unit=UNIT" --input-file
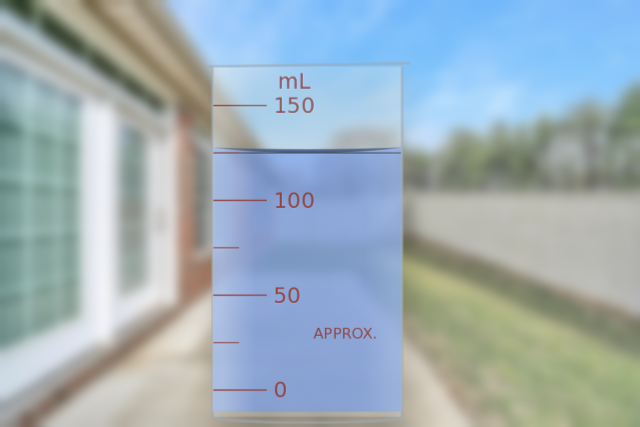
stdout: value=125 unit=mL
